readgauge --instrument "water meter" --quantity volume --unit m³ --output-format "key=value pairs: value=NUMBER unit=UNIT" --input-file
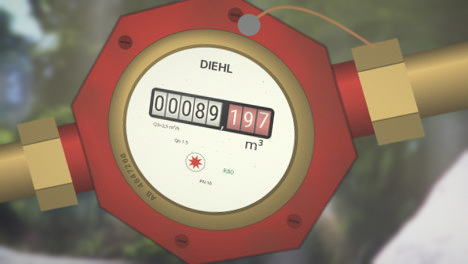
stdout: value=89.197 unit=m³
